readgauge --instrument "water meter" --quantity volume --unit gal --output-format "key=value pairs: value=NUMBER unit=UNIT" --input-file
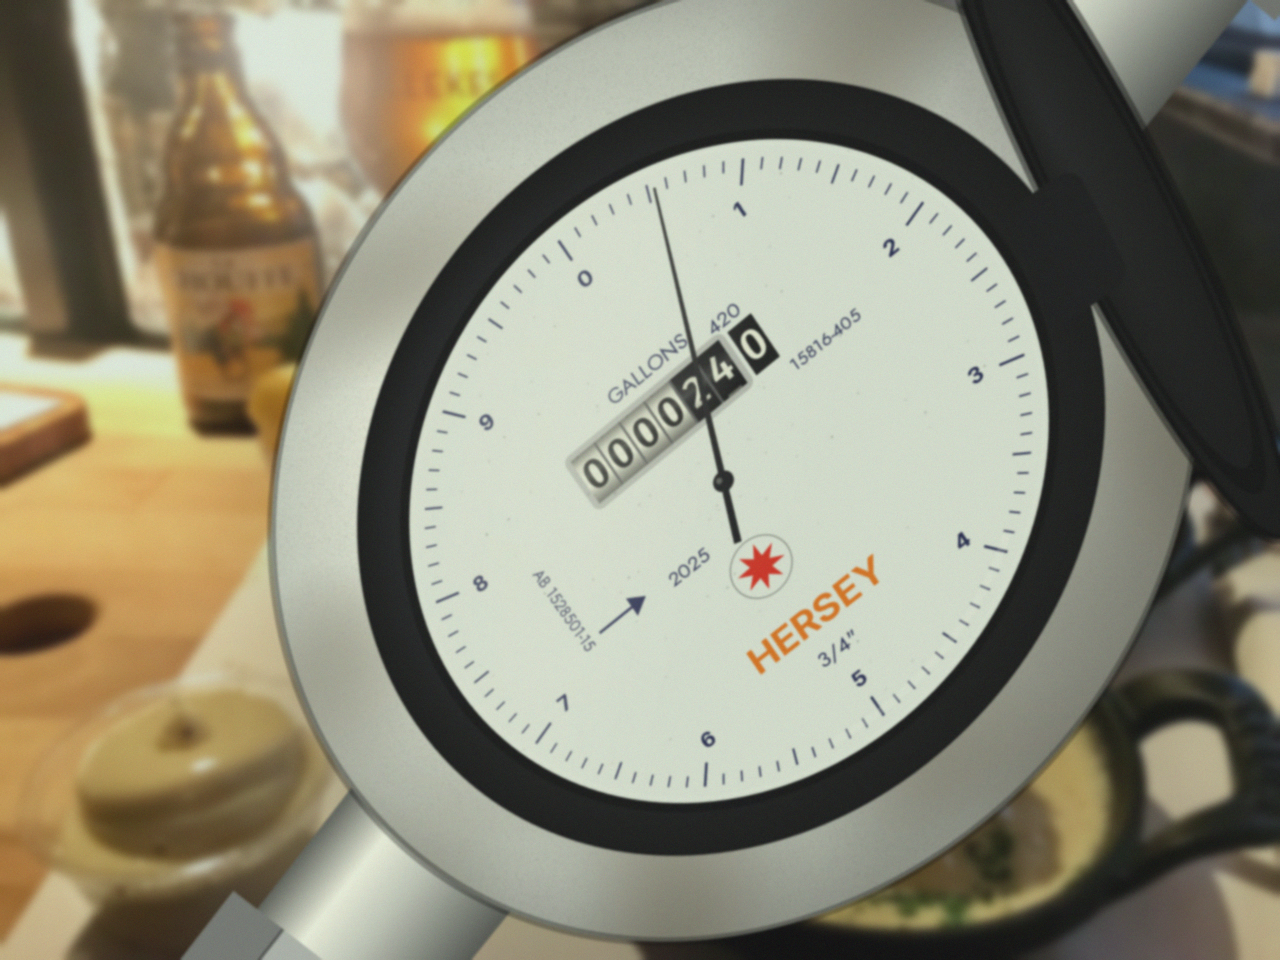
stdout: value=240.5 unit=gal
